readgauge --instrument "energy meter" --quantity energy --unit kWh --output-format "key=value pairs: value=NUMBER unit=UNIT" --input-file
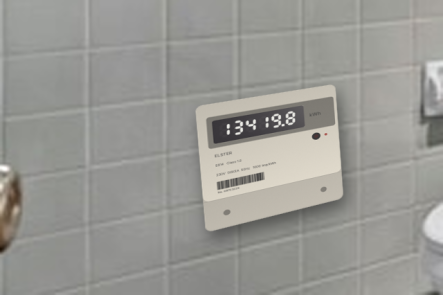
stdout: value=13419.8 unit=kWh
